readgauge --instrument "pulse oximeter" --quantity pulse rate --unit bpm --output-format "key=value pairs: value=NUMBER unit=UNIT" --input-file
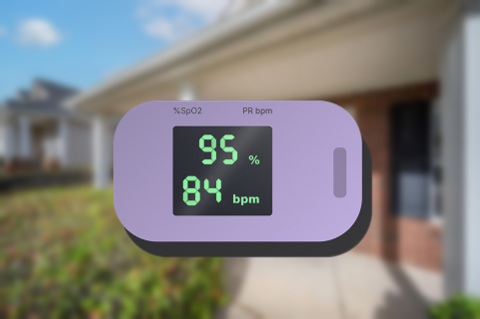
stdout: value=84 unit=bpm
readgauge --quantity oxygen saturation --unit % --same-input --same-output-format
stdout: value=95 unit=%
